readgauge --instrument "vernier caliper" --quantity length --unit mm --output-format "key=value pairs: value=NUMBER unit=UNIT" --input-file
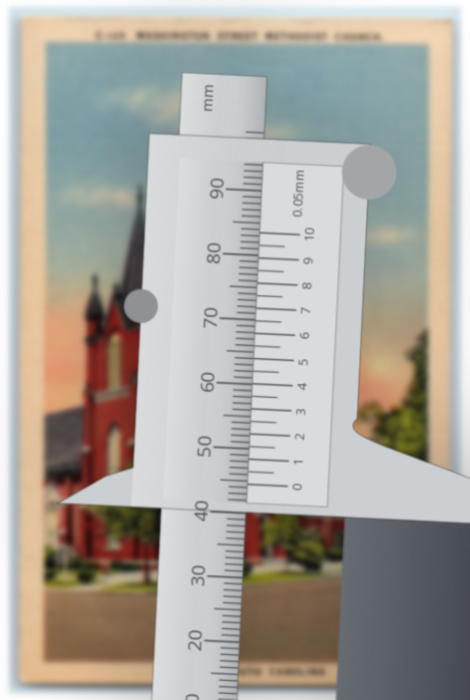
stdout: value=44.5 unit=mm
